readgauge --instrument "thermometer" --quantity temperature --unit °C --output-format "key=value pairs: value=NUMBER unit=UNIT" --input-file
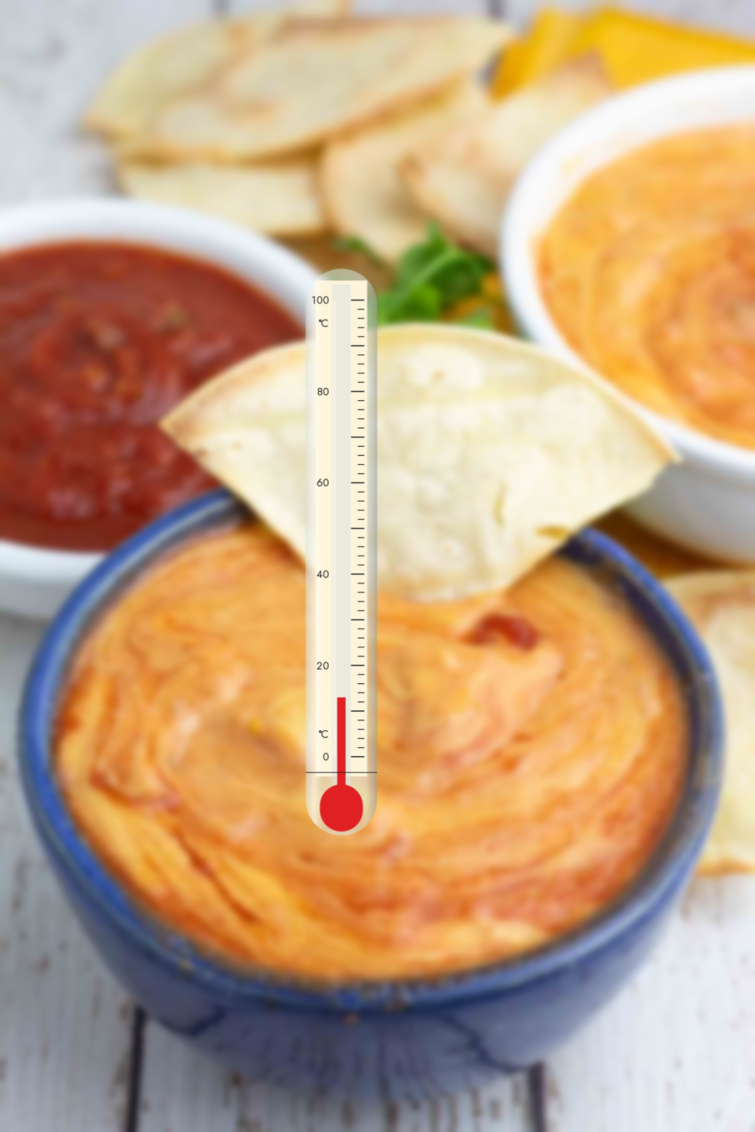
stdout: value=13 unit=°C
